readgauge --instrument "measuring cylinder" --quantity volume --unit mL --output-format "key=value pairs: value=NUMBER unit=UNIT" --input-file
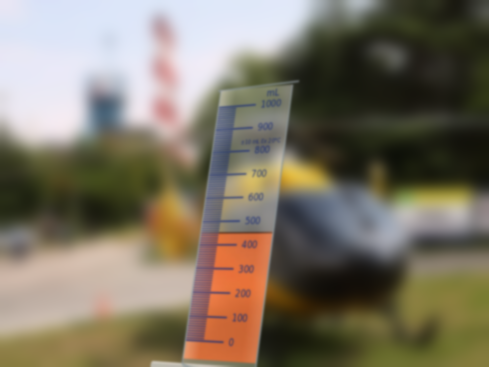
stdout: value=450 unit=mL
